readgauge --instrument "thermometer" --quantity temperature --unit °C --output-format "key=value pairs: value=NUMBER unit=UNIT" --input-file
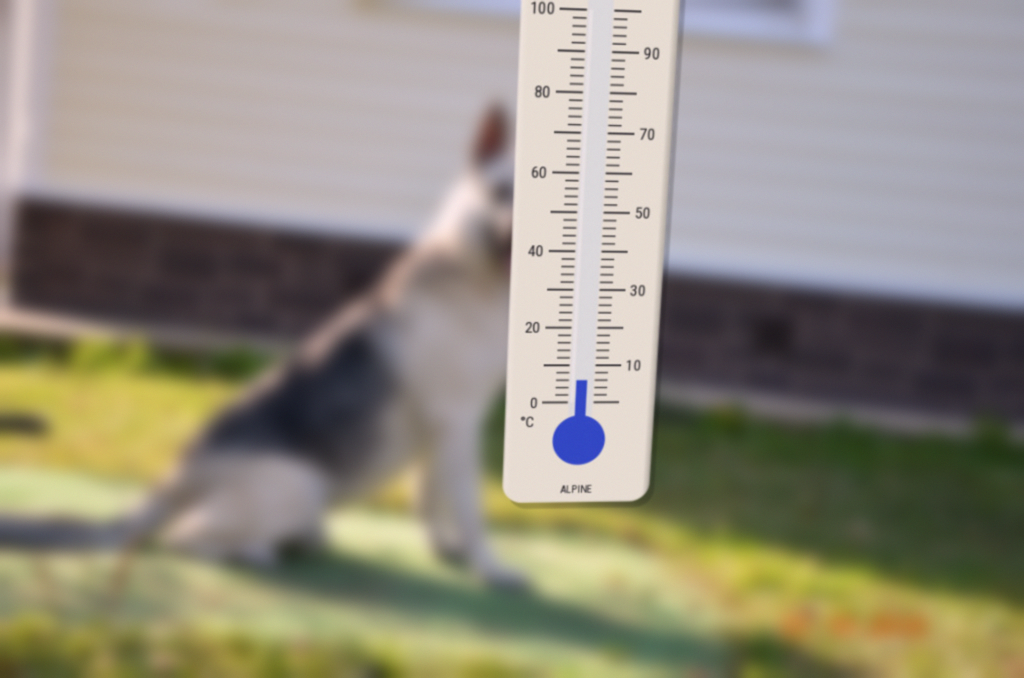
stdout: value=6 unit=°C
